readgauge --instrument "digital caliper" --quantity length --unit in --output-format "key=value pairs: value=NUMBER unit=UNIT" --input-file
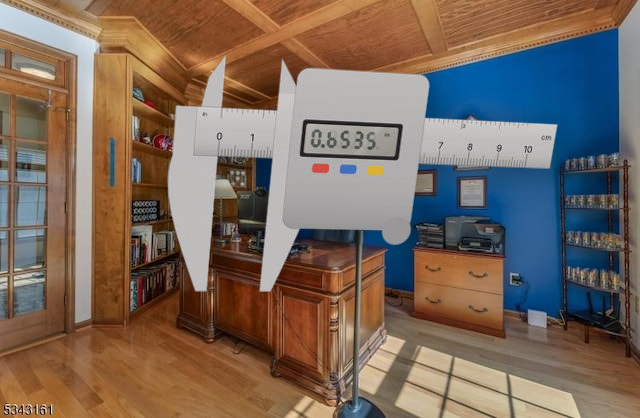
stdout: value=0.6535 unit=in
